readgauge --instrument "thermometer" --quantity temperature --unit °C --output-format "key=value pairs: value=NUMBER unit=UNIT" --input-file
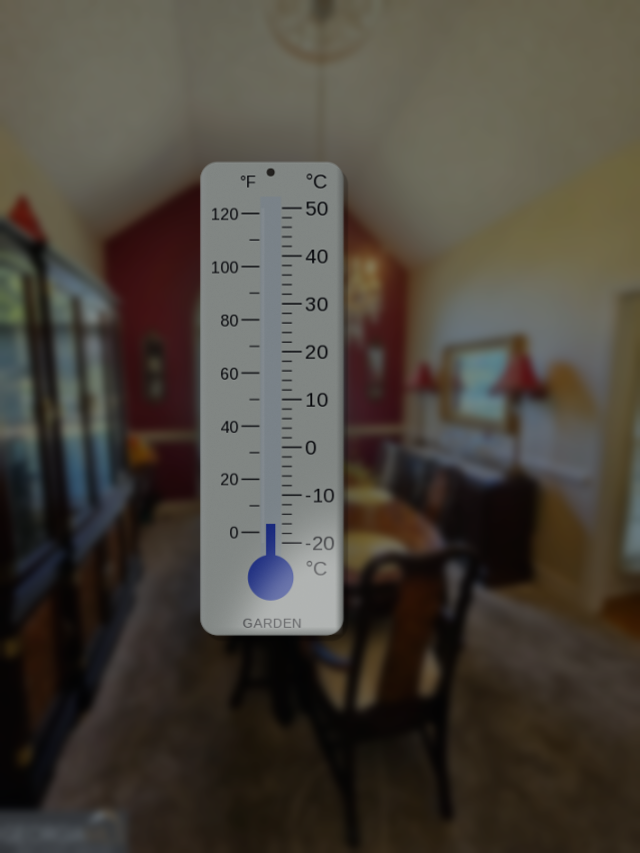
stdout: value=-16 unit=°C
